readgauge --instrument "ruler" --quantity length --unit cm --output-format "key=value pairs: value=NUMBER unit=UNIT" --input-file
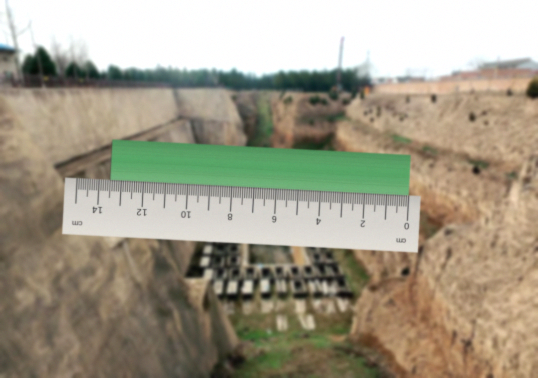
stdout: value=13.5 unit=cm
